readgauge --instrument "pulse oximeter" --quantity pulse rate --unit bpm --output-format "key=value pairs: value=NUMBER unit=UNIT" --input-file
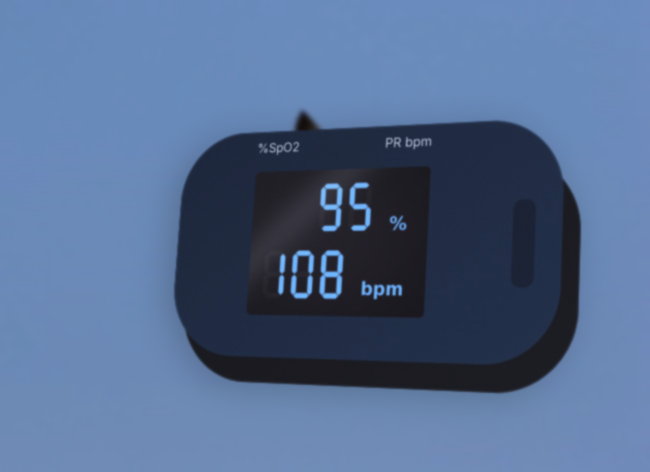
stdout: value=108 unit=bpm
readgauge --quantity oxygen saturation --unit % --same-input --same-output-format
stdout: value=95 unit=%
